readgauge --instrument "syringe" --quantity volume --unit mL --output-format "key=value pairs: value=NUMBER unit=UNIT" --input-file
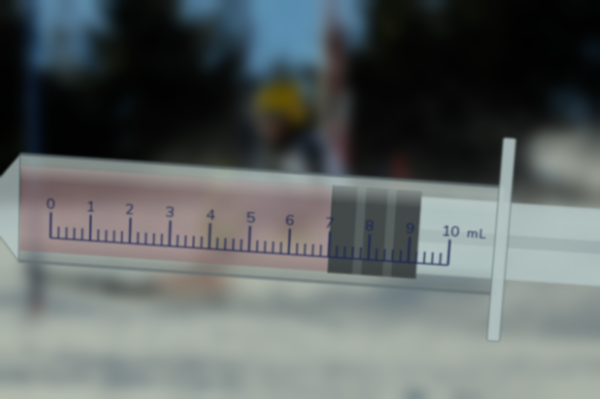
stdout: value=7 unit=mL
